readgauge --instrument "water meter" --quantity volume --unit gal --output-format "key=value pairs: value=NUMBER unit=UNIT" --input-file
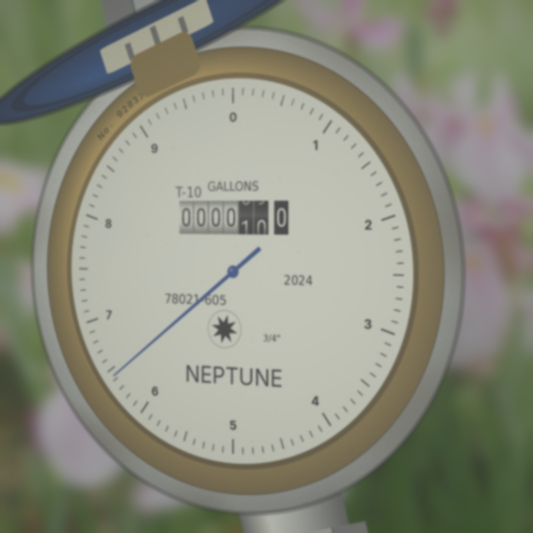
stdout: value=96.4 unit=gal
